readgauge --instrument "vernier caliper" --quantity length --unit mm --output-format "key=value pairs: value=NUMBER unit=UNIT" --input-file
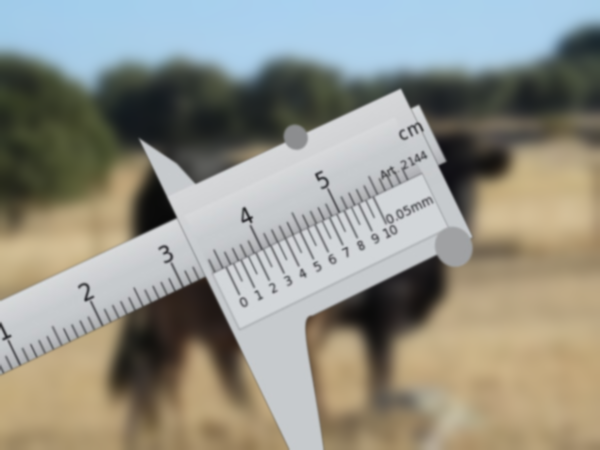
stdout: value=35.4 unit=mm
